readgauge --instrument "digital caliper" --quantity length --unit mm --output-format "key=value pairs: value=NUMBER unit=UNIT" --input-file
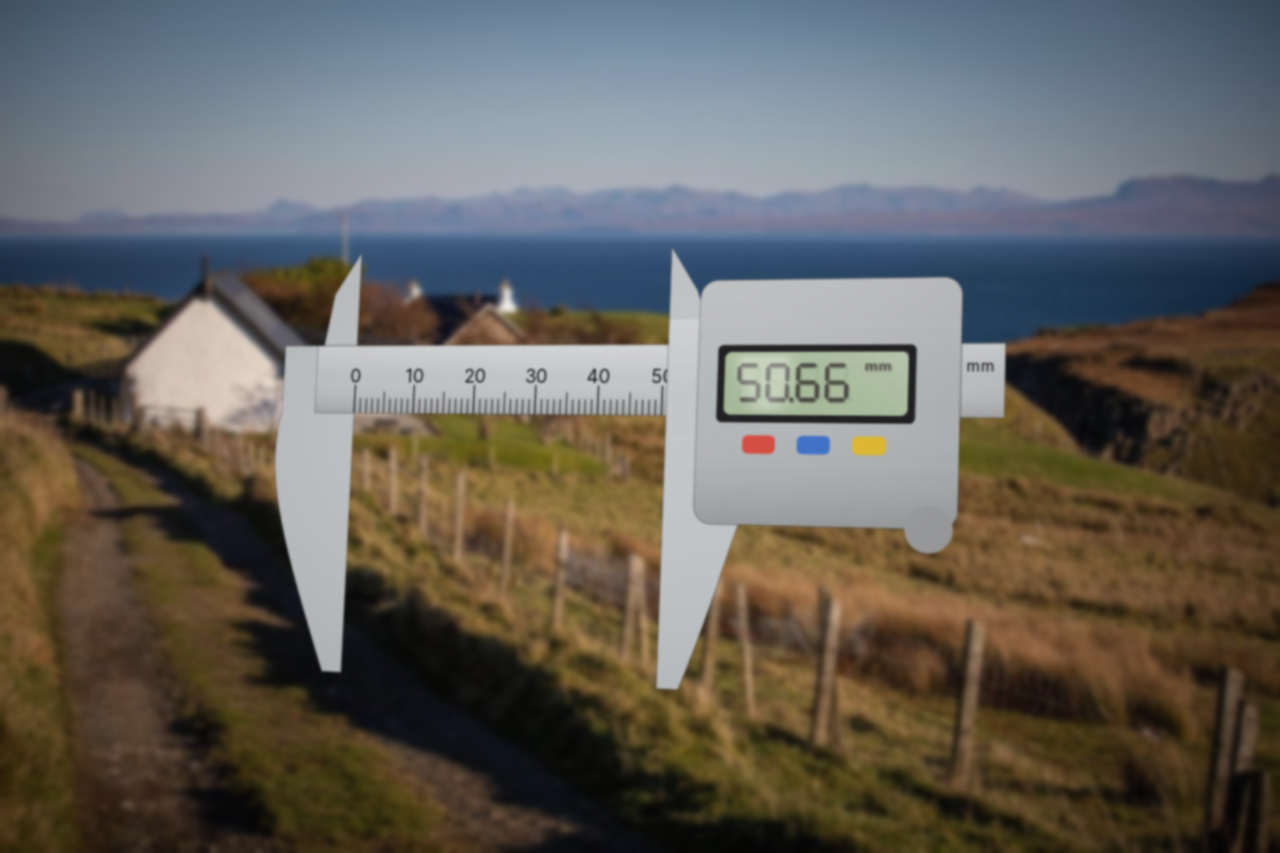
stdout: value=50.66 unit=mm
